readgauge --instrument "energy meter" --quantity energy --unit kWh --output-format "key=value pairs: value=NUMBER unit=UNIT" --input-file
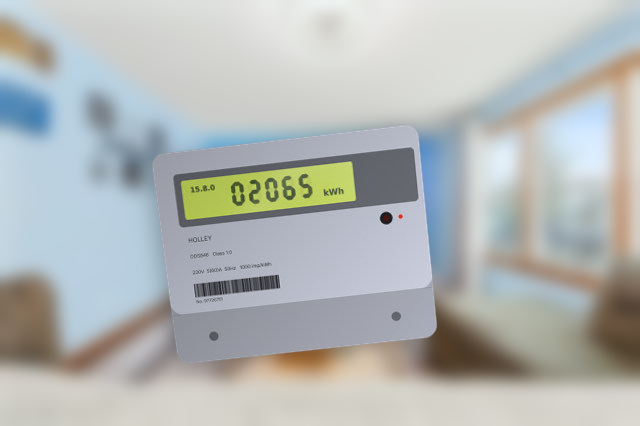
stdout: value=2065 unit=kWh
